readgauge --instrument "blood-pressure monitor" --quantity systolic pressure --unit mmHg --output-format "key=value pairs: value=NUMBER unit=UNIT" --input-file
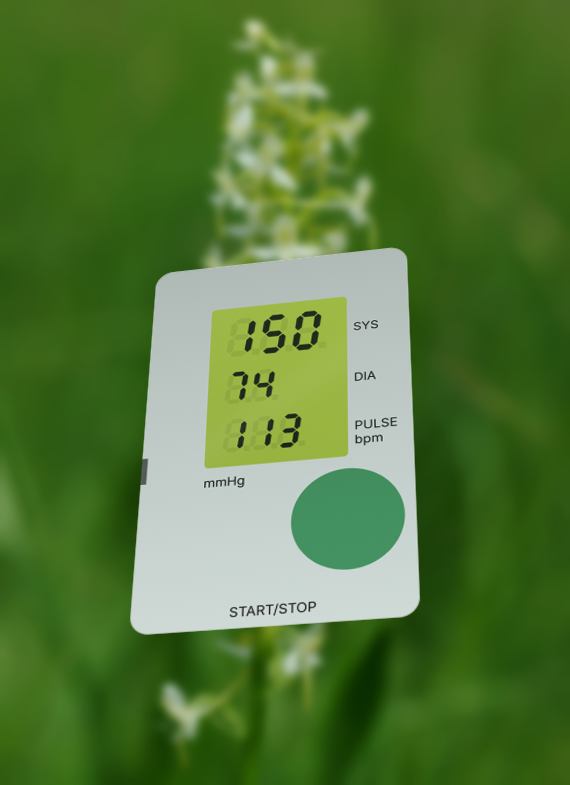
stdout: value=150 unit=mmHg
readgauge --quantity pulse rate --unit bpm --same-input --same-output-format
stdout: value=113 unit=bpm
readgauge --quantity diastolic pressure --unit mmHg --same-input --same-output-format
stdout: value=74 unit=mmHg
